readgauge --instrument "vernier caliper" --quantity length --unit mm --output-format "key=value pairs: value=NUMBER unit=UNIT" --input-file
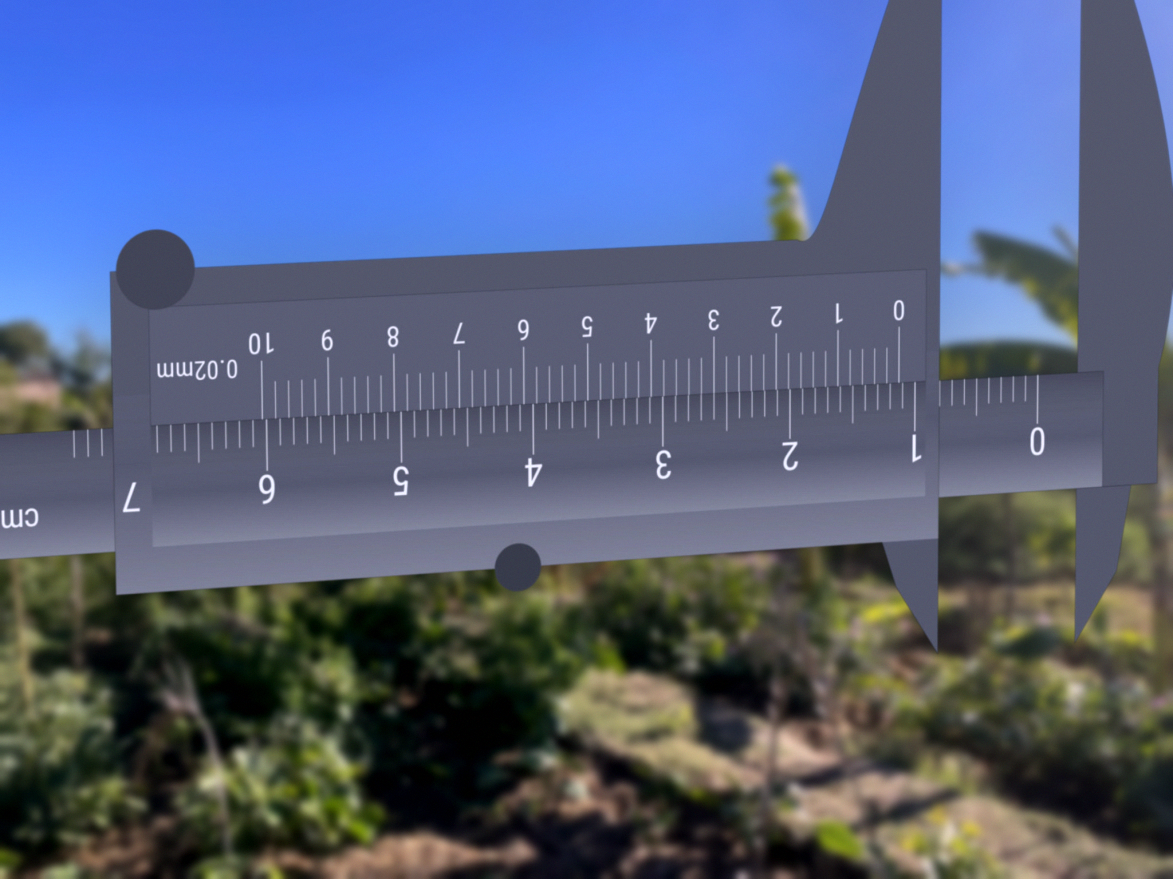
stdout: value=11.3 unit=mm
